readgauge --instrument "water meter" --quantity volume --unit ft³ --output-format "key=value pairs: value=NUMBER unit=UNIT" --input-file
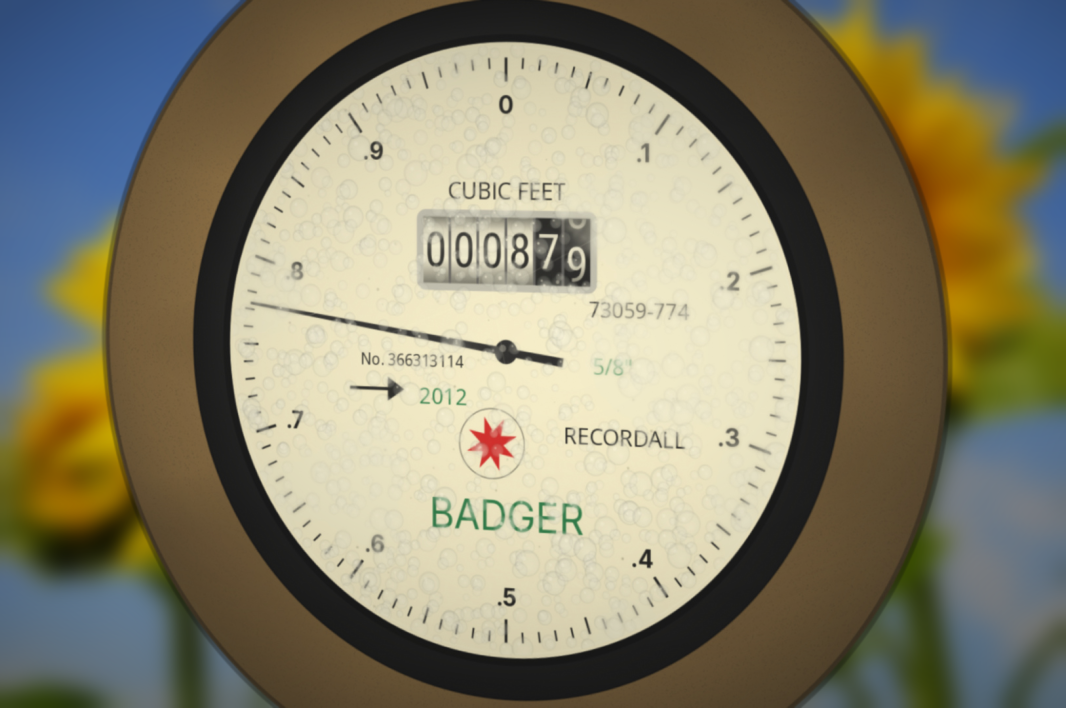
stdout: value=878.77 unit=ft³
